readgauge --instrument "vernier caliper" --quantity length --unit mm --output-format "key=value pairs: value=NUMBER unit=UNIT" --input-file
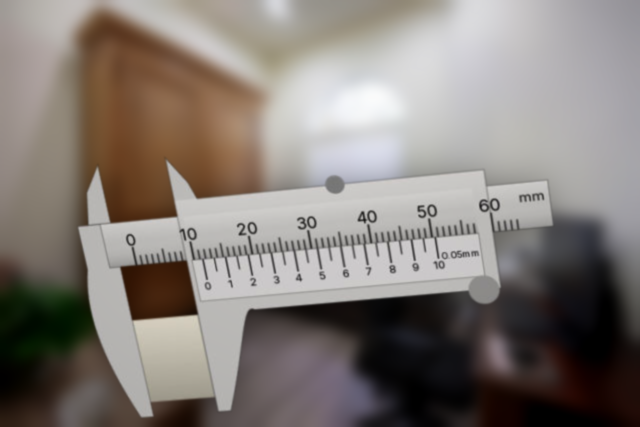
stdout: value=11.5 unit=mm
